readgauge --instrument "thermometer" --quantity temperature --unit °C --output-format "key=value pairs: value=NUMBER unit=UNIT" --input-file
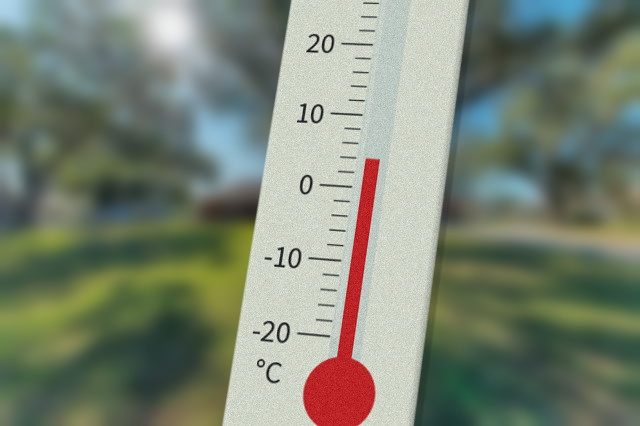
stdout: value=4 unit=°C
